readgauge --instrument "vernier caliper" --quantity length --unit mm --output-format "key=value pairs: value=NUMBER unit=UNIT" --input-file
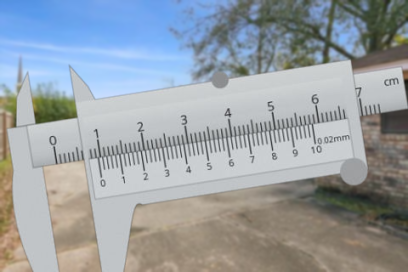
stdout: value=9.5 unit=mm
